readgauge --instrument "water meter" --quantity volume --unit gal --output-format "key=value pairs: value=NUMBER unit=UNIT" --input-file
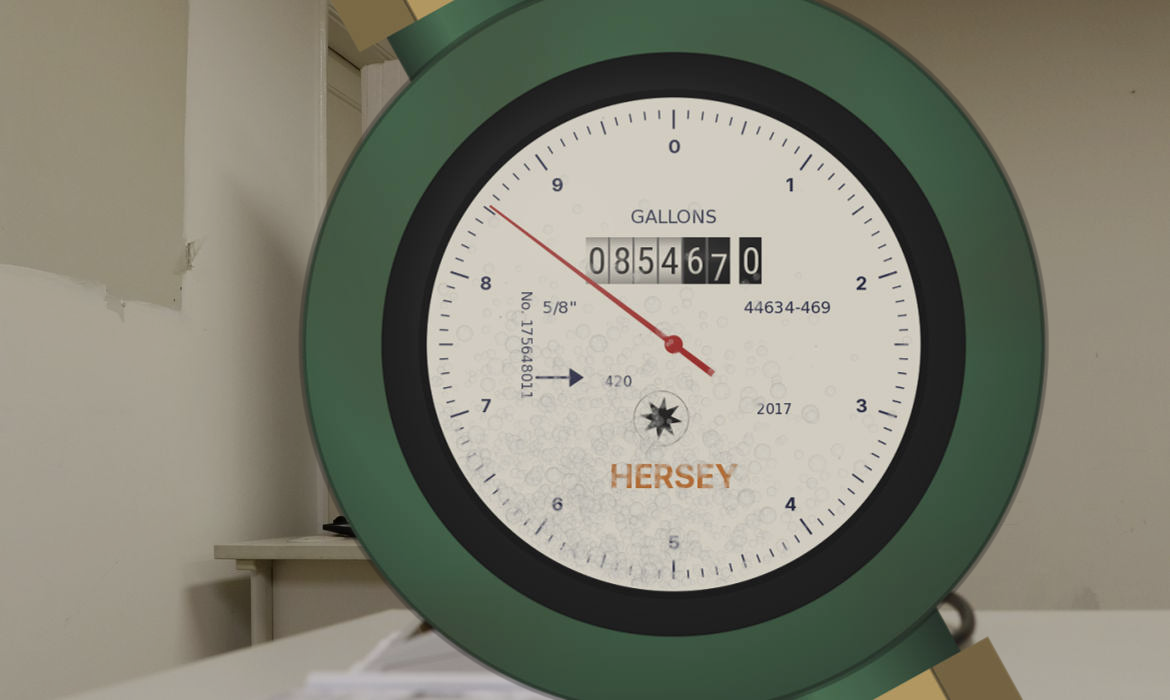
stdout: value=854668.5 unit=gal
